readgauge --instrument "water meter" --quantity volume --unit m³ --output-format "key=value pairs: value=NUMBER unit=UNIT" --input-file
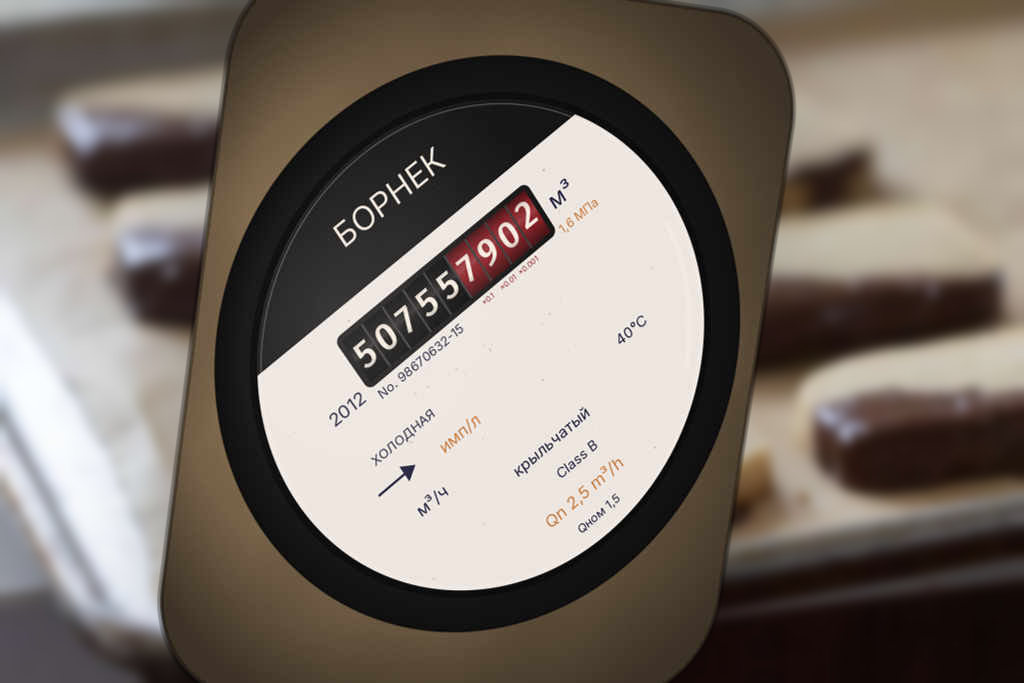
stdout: value=50755.7902 unit=m³
